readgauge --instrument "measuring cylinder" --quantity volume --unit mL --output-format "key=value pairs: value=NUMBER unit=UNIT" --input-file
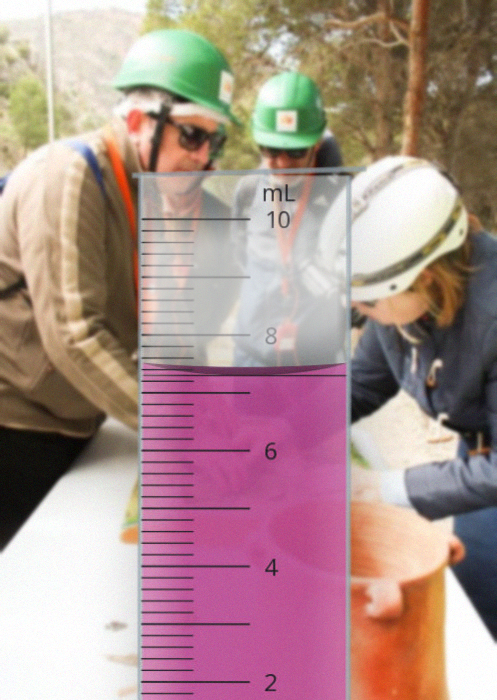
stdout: value=7.3 unit=mL
